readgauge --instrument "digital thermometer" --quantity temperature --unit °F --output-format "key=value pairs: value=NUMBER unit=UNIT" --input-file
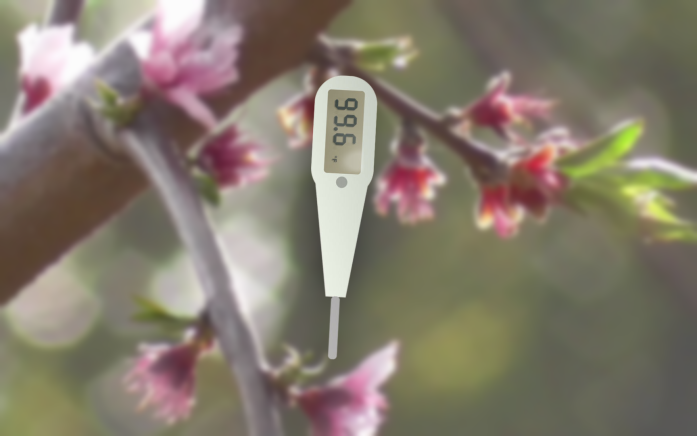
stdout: value=99.6 unit=°F
